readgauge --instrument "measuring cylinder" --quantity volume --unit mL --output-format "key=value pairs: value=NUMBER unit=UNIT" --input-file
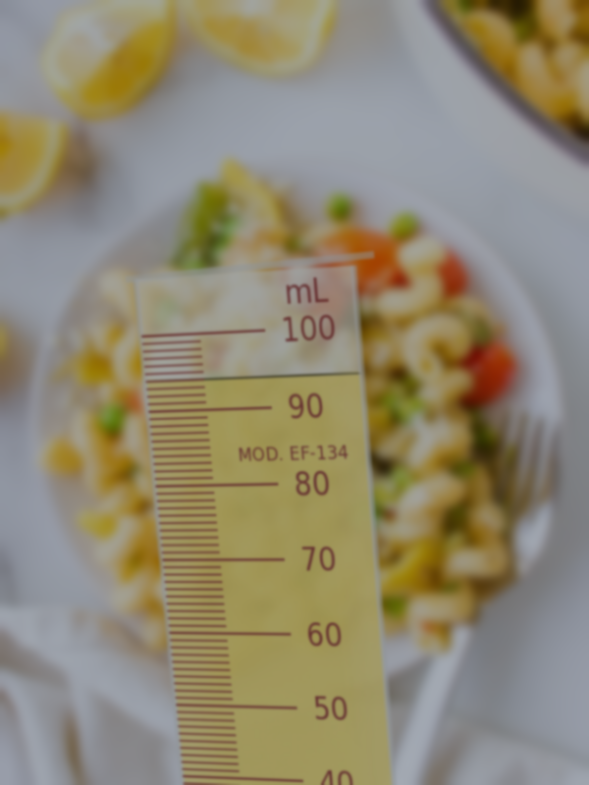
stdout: value=94 unit=mL
